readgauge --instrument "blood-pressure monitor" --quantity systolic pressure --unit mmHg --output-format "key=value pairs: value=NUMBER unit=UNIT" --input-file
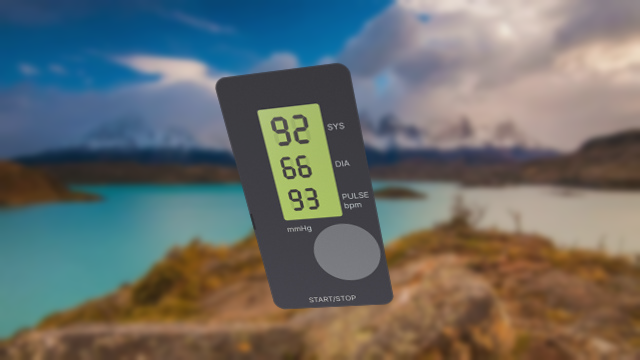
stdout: value=92 unit=mmHg
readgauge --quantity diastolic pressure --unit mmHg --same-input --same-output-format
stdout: value=66 unit=mmHg
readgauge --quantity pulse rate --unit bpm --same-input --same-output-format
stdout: value=93 unit=bpm
